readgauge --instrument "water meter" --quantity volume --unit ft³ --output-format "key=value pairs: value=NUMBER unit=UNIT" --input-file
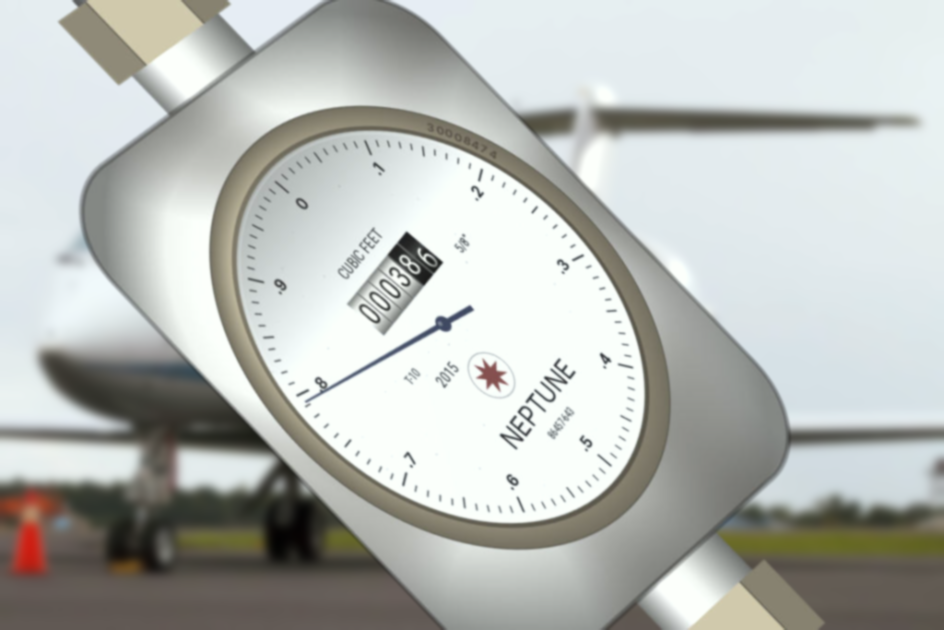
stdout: value=385.79 unit=ft³
